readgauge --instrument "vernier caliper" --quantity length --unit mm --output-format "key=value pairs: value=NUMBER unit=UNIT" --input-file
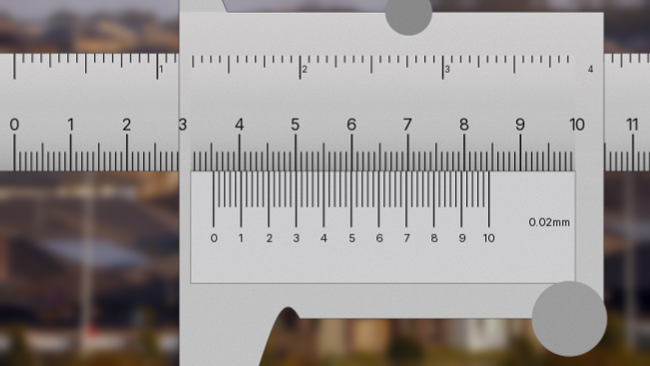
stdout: value=35.4 unit=mm
